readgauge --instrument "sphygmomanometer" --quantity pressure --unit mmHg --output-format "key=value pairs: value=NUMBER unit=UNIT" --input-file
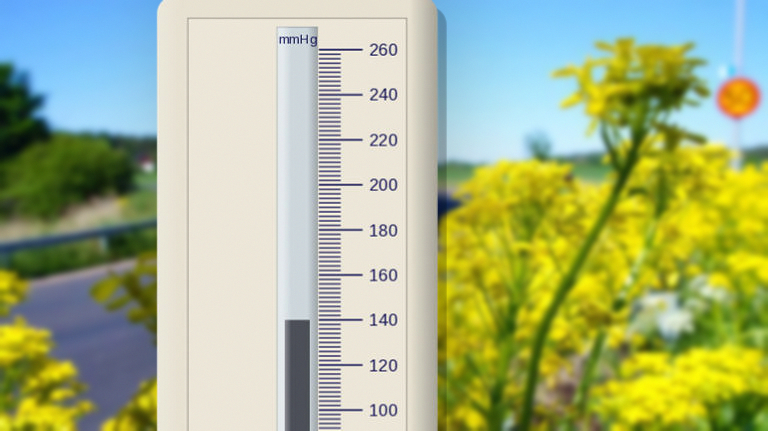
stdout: value=140 unit=mmHg
